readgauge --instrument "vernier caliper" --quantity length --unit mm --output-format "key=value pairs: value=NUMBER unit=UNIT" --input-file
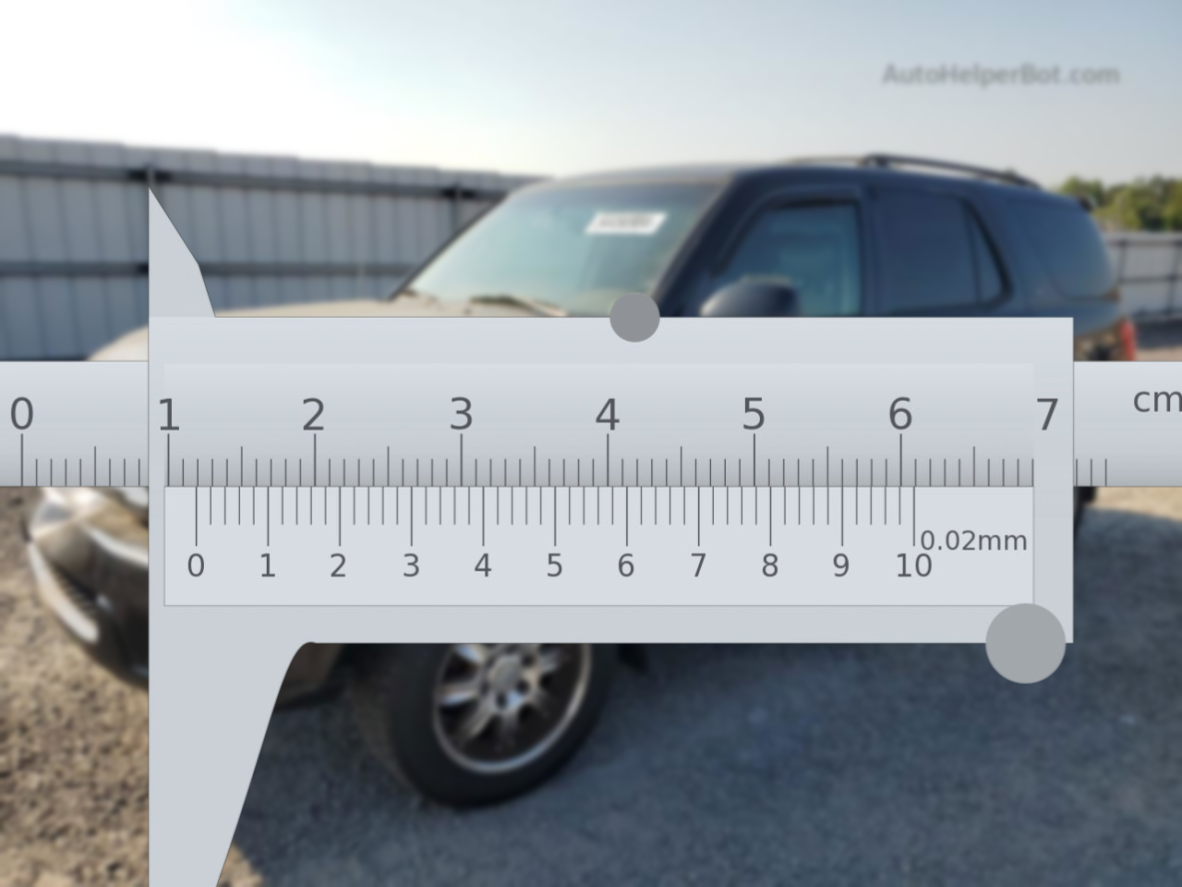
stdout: value=11.9 unit=mm
